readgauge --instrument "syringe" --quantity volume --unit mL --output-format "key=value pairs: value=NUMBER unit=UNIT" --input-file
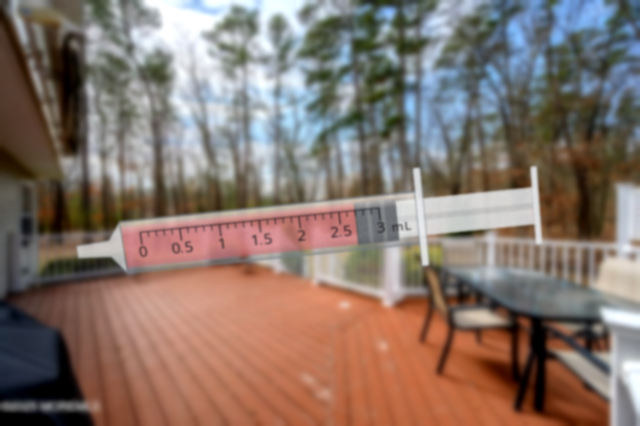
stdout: value=2.7 unit=mL
